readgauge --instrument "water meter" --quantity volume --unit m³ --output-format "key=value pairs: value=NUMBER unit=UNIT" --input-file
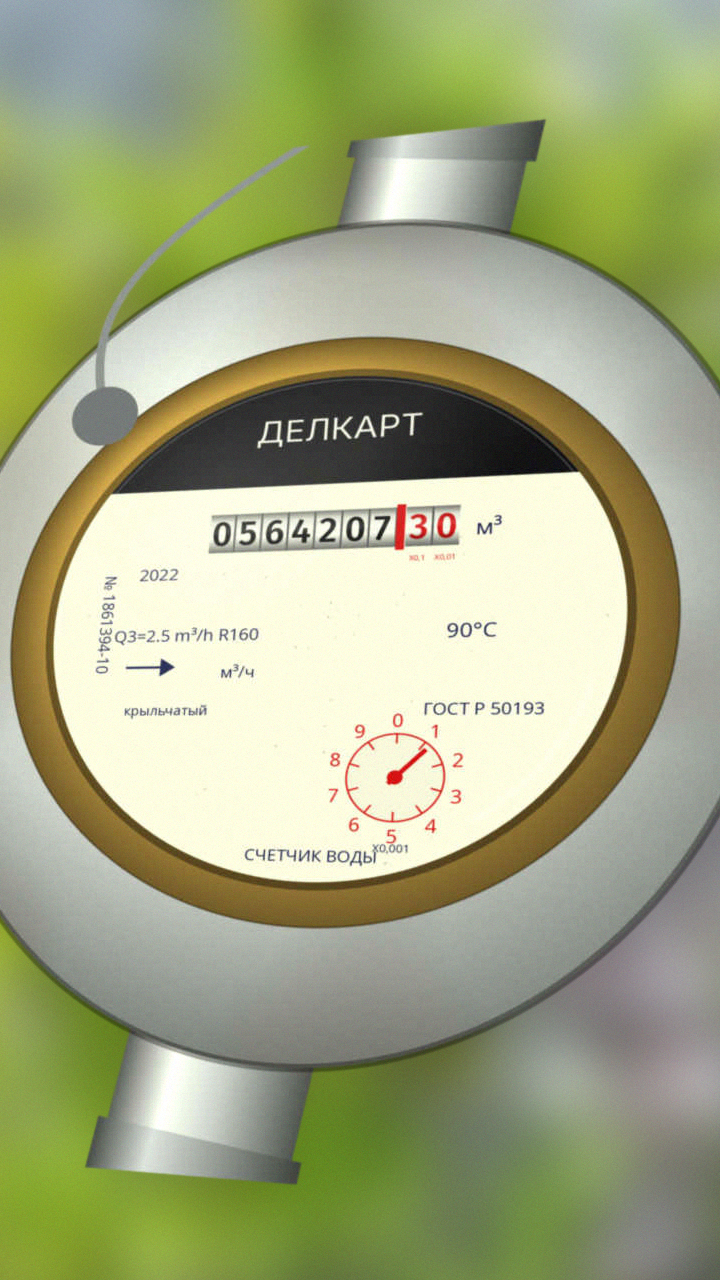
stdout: value=564207.301 unit=m³
